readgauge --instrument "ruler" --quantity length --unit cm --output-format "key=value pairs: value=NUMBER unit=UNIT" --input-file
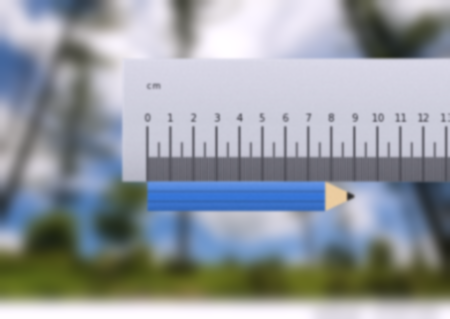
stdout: value=9 unit=cm
